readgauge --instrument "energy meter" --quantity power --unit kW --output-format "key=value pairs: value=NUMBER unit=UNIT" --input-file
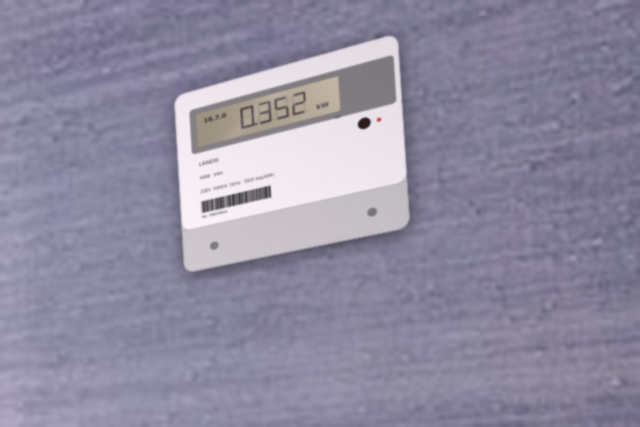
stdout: value=0.352 unit=kW
